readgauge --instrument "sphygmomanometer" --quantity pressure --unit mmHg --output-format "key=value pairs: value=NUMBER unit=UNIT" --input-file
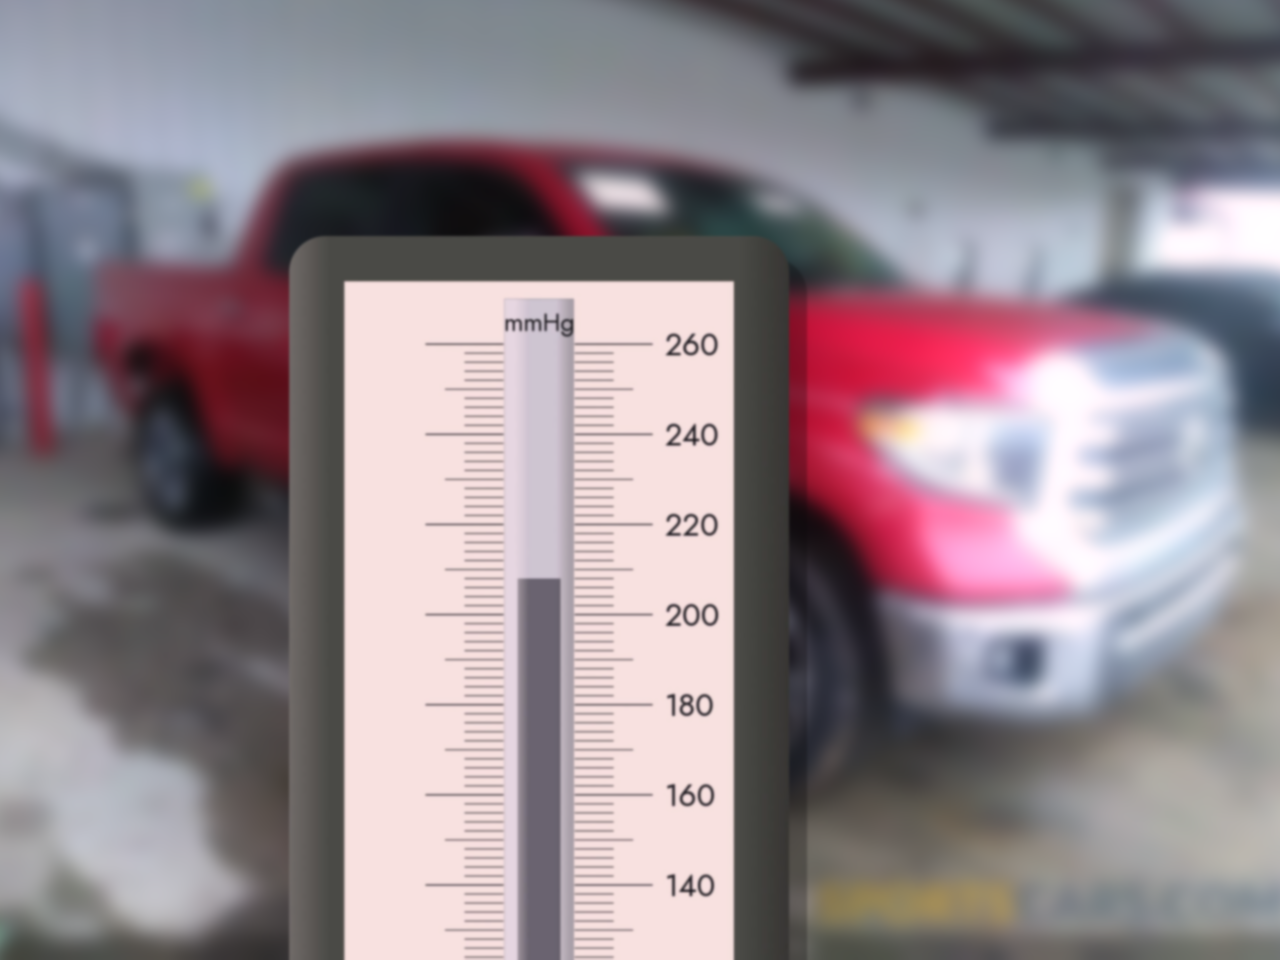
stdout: value=208 unit=mmHg
